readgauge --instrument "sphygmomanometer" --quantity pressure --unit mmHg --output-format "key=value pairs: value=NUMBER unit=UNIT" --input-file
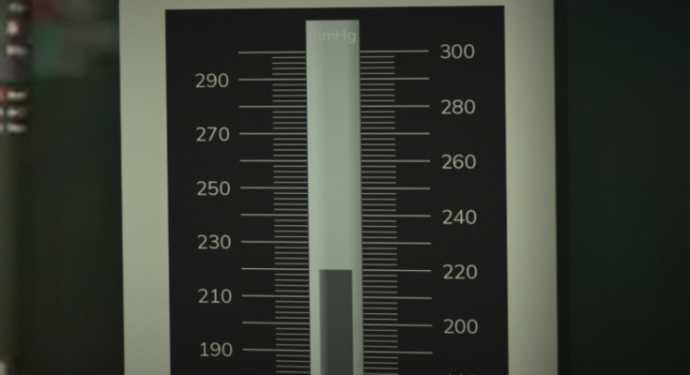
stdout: value=220 unit=mmHg
